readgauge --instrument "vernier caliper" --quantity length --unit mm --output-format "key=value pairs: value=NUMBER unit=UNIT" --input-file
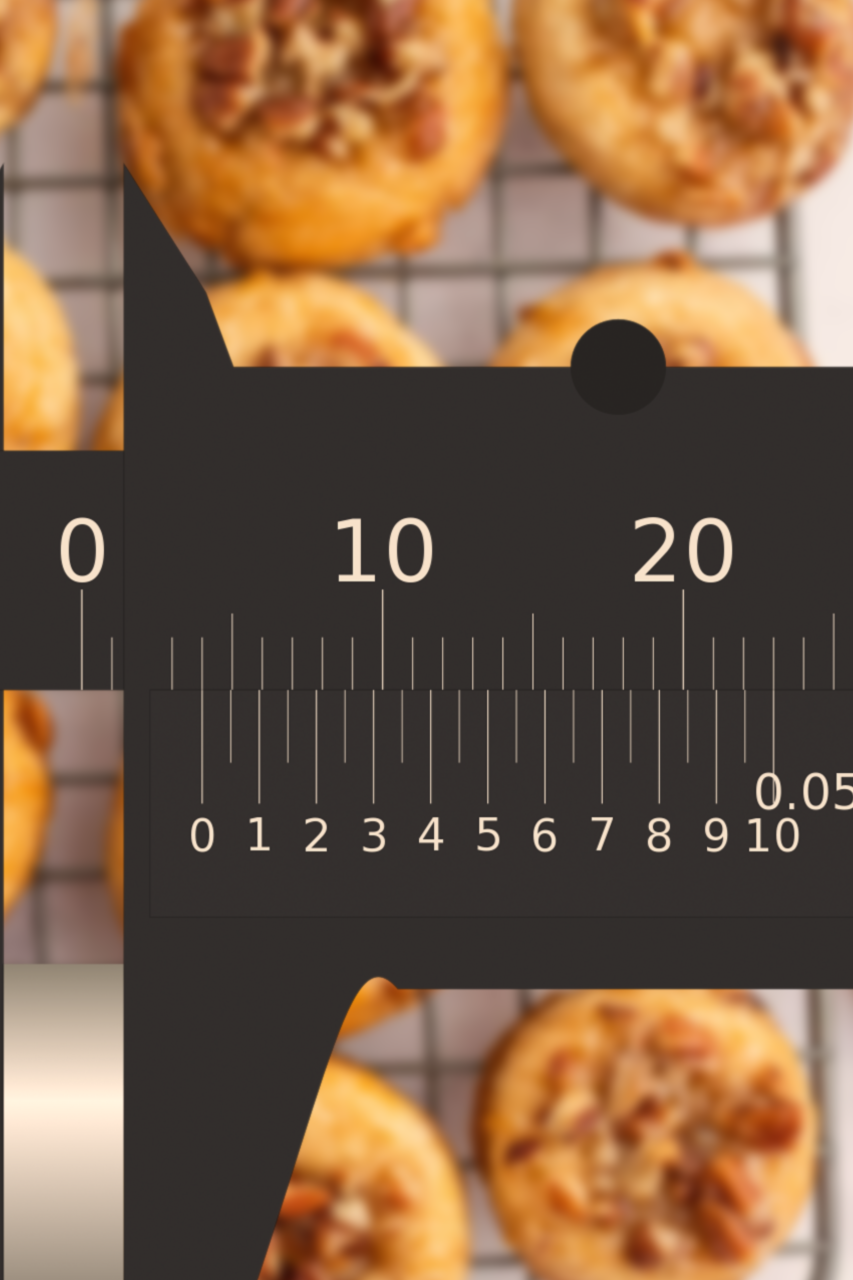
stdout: value=4.00 unit=mm
